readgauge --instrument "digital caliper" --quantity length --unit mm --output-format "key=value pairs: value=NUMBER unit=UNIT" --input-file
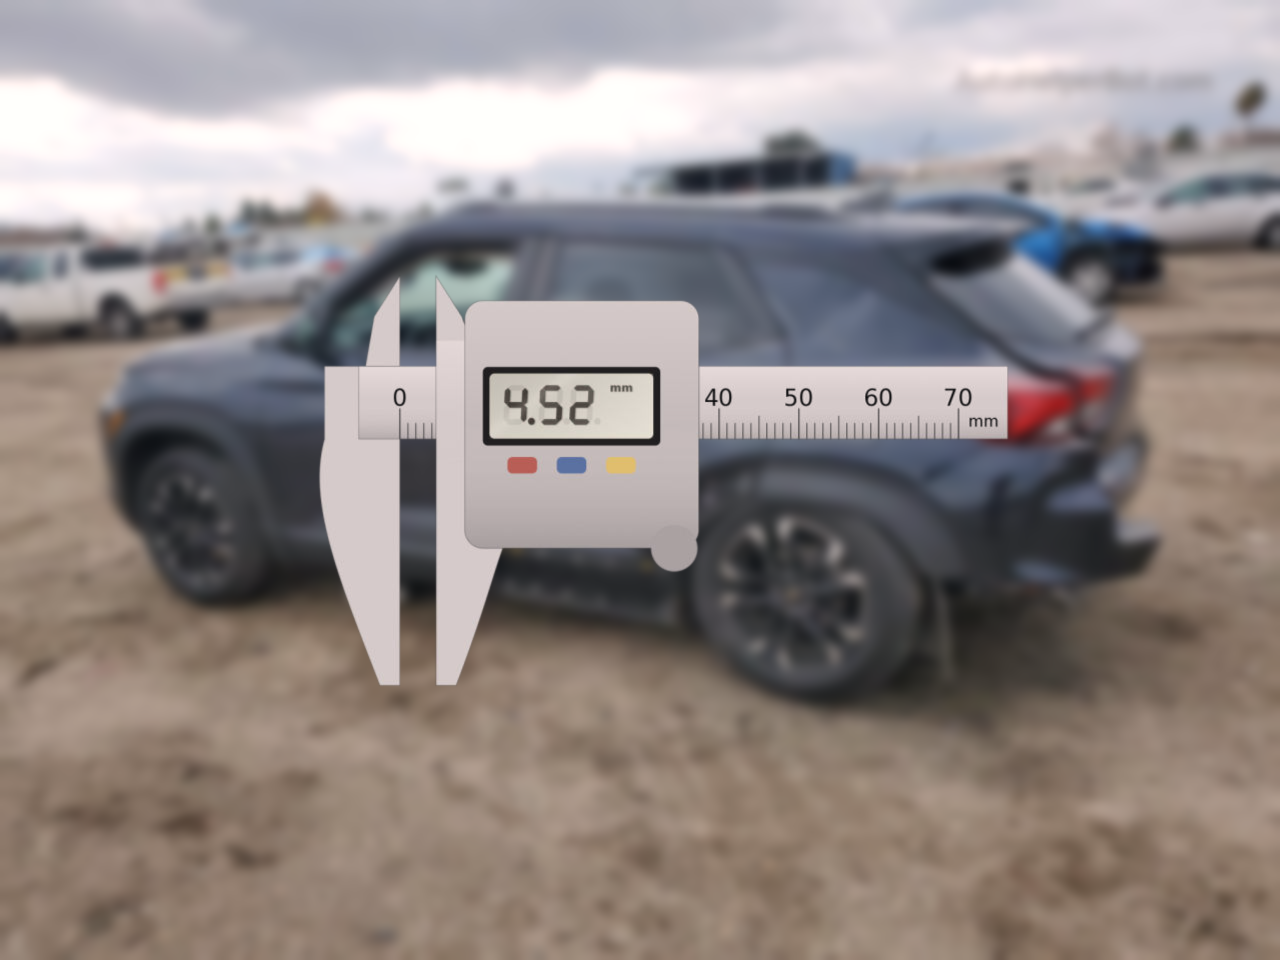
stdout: value=4.52 unit=mm
